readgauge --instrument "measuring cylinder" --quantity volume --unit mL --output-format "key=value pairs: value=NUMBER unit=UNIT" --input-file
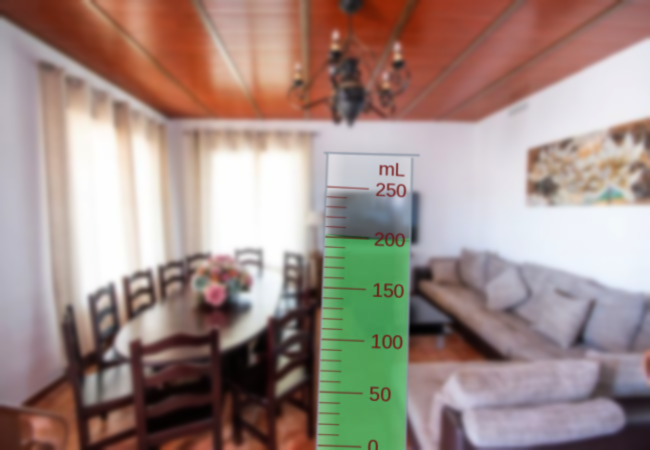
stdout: value=200 unit=mL
